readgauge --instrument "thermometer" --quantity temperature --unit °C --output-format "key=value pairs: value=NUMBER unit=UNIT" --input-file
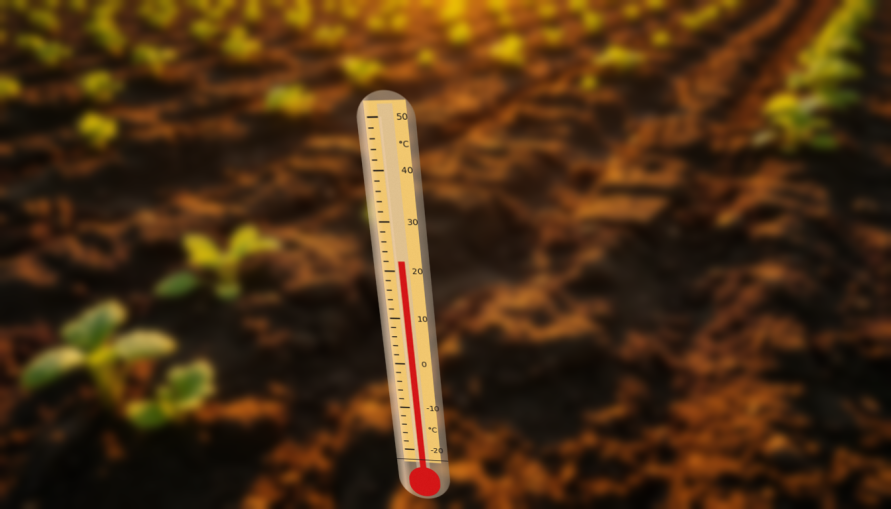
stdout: value=22 unit=°C
